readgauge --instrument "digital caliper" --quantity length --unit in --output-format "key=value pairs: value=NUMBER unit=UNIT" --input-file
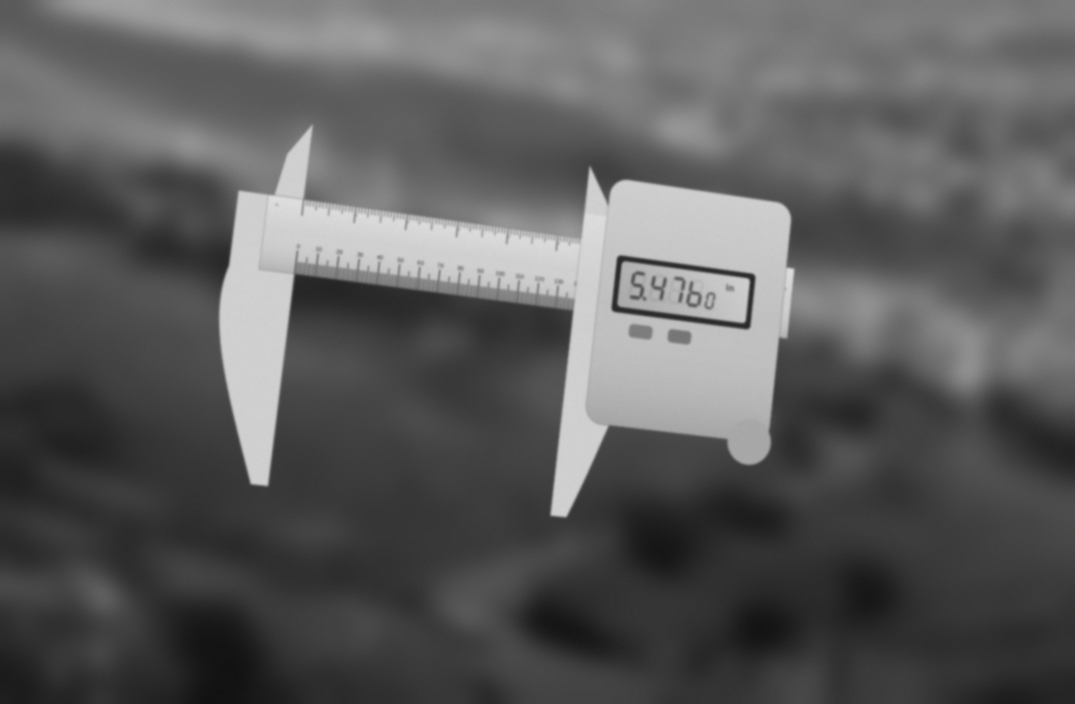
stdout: value=5.4760 unit=in
